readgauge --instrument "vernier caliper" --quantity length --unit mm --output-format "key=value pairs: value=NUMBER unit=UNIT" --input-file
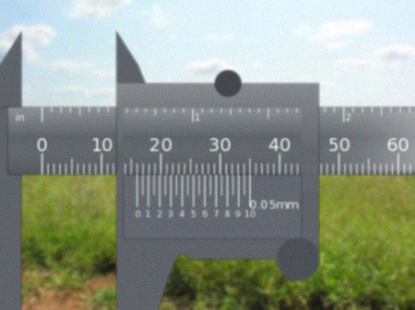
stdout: value=16.0 unit=mm
